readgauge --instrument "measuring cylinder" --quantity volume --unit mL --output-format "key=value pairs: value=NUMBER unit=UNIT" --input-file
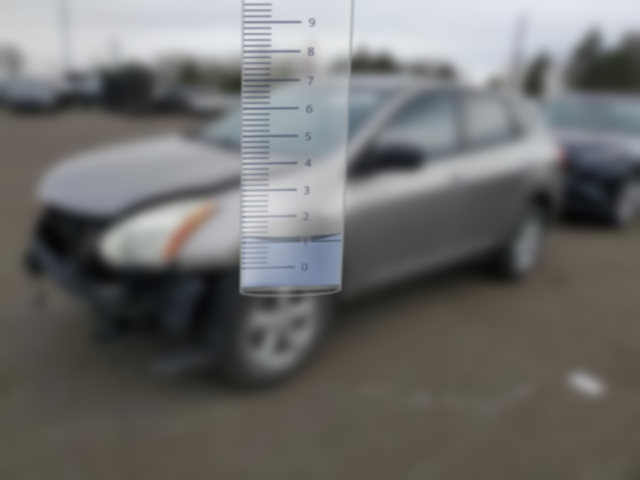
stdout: value=1 unit=mL
